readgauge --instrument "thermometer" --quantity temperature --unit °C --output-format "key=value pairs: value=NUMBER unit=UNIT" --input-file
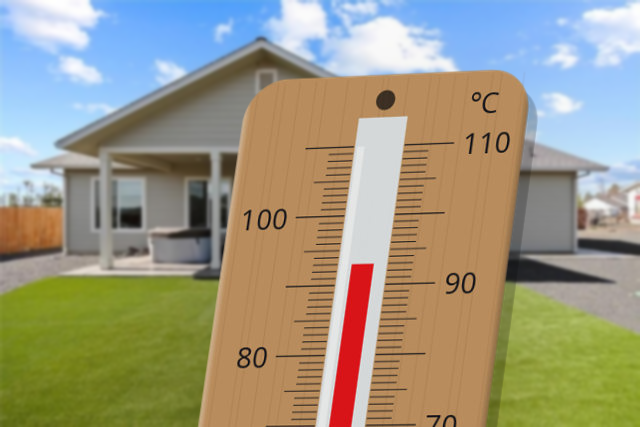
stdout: value=93 unit=°C
